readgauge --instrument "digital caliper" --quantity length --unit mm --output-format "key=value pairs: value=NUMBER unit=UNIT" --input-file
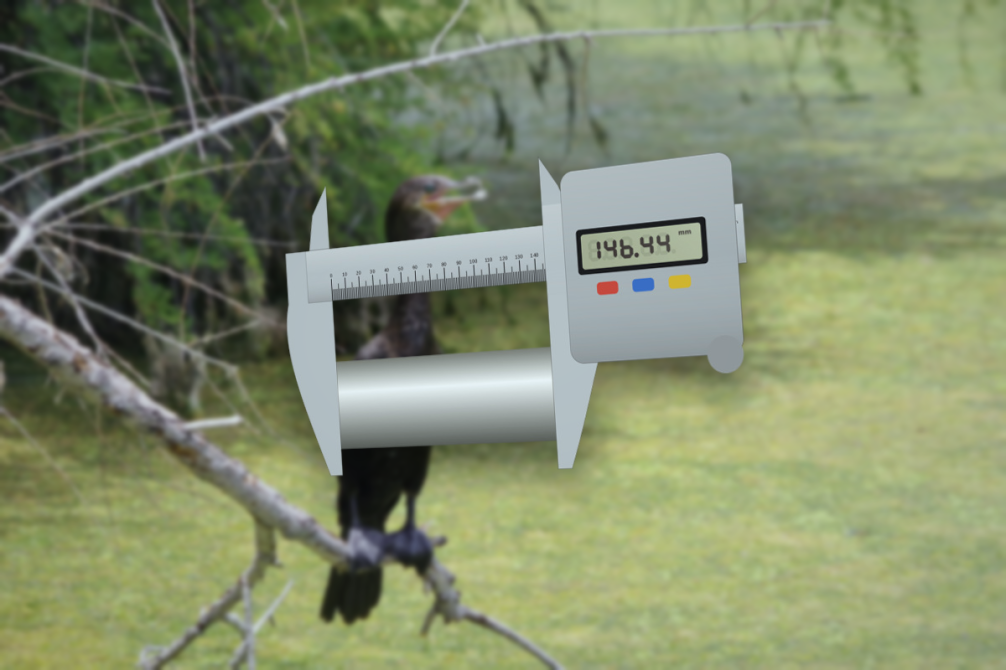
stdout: value=146.44 unit=mm
